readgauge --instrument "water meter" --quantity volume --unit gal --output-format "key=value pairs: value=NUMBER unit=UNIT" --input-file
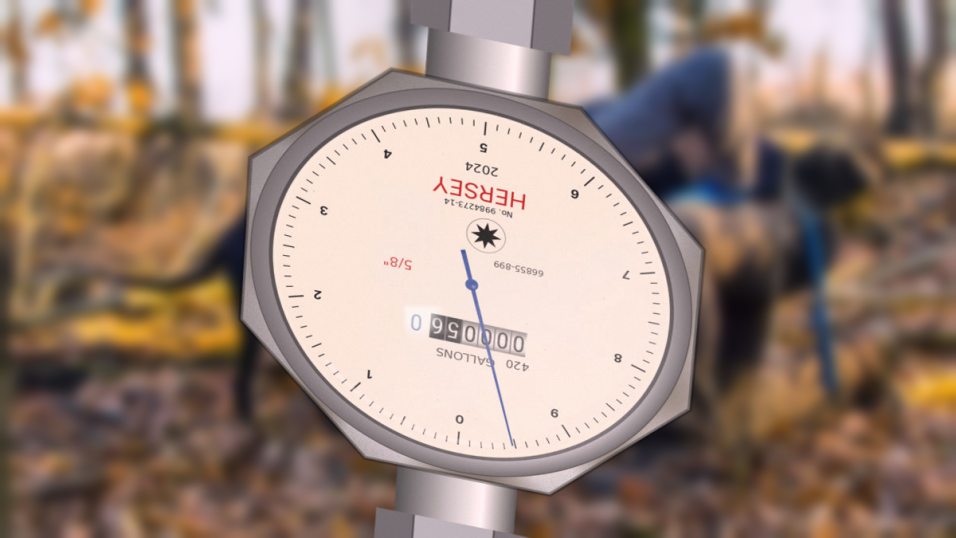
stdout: value=559.5 unit=gal
